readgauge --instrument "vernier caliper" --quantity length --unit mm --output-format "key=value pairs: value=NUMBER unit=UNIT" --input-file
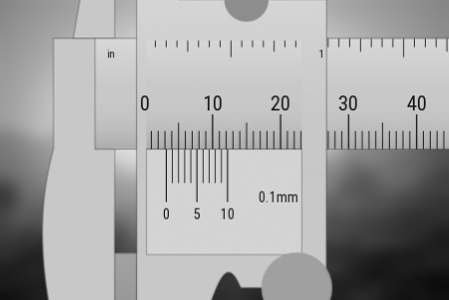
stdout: value=3.2 unit=mm
